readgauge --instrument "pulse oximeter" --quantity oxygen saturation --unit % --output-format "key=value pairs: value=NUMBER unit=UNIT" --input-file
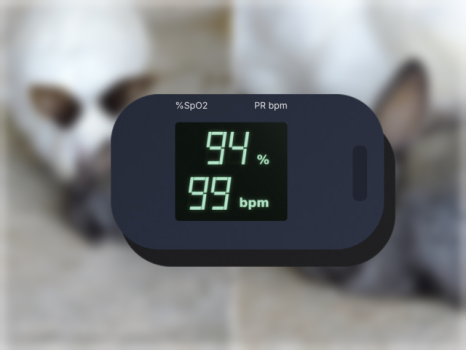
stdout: value=94 unit=%
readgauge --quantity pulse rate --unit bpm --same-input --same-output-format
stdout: value=99 unit=bpm
